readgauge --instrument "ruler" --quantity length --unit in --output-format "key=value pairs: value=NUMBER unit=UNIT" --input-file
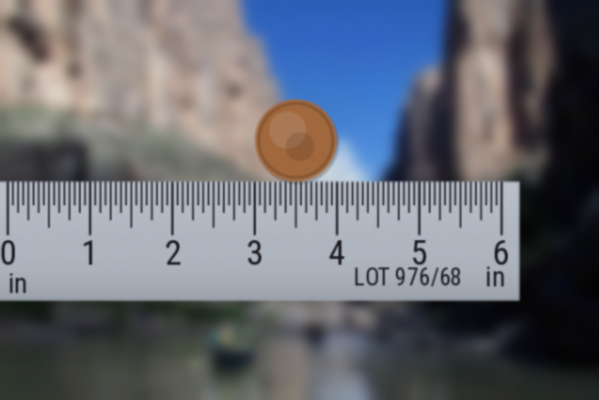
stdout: value=1 unit=in
